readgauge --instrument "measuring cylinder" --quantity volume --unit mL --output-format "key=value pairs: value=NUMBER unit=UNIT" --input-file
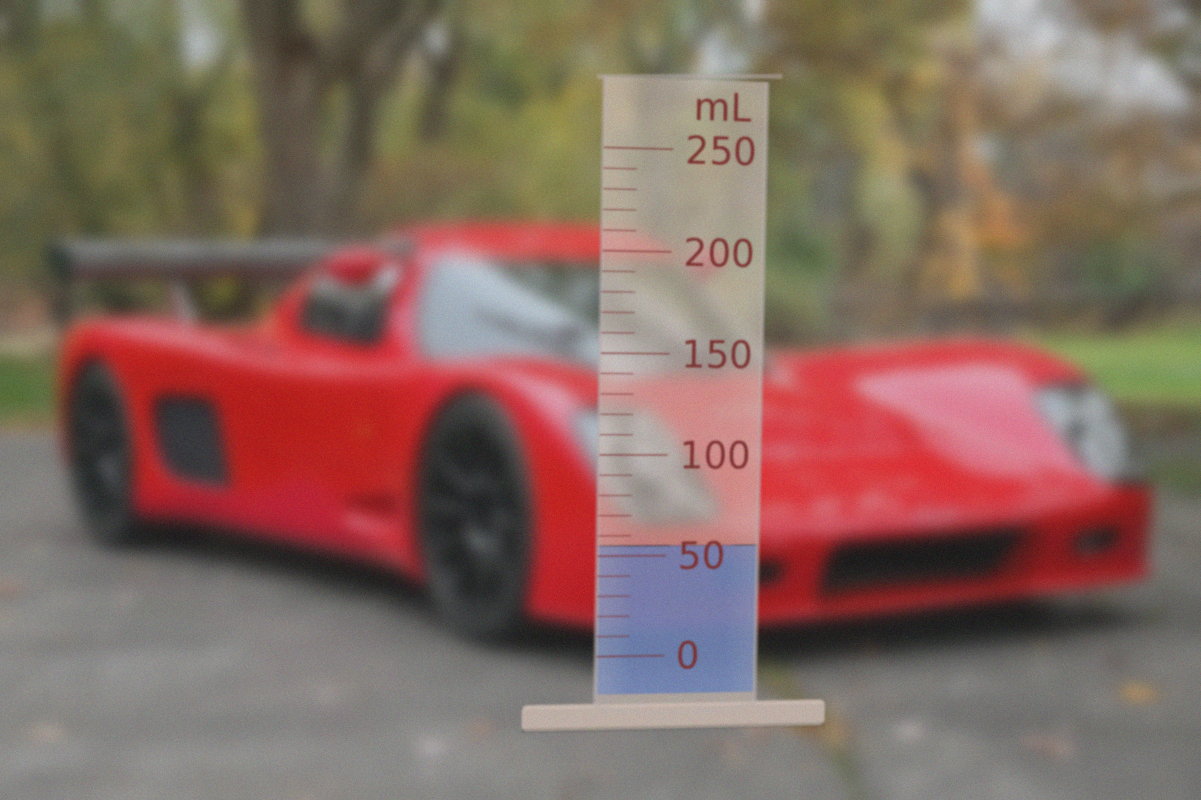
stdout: value=55 unit=mL
